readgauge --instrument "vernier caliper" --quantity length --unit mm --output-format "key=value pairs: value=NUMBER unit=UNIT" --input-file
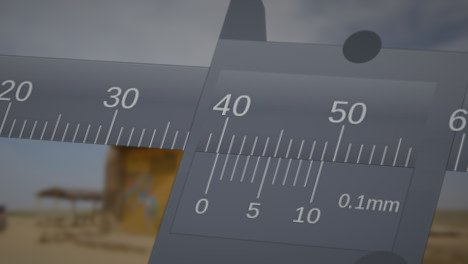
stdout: value=40.1 unit=mm
